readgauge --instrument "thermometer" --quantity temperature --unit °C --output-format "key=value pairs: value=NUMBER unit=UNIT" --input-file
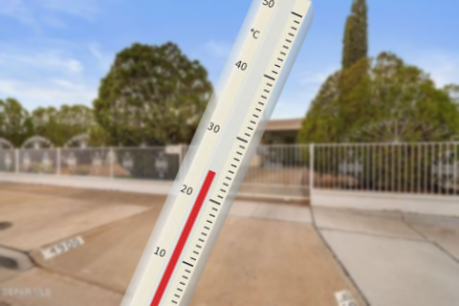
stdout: value=24 unit=°C
